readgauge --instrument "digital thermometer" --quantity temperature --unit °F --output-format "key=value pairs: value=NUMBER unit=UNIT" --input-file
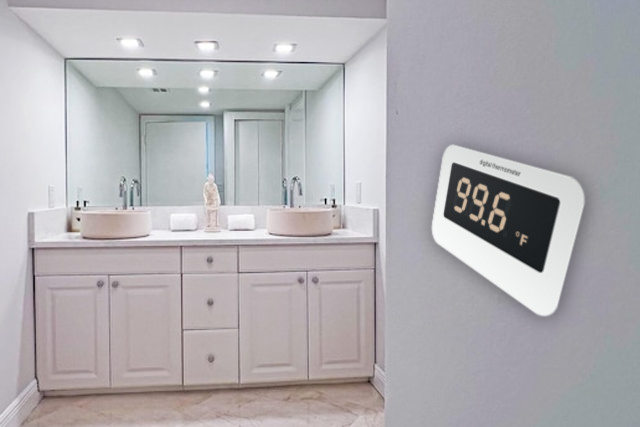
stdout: value=99.6 unit=°F
